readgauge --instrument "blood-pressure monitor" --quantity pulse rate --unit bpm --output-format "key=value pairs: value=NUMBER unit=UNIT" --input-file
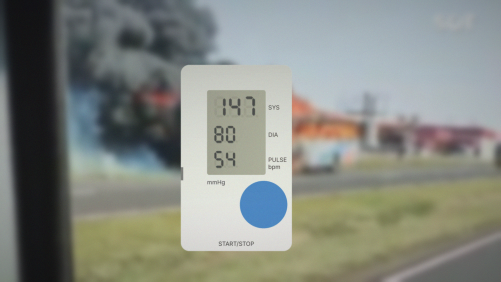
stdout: value=54 unit=bpm
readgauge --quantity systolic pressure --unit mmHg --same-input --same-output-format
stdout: value=147 unit=mmHg
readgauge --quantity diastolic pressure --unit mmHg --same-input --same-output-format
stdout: value=80 unit=mmHg
